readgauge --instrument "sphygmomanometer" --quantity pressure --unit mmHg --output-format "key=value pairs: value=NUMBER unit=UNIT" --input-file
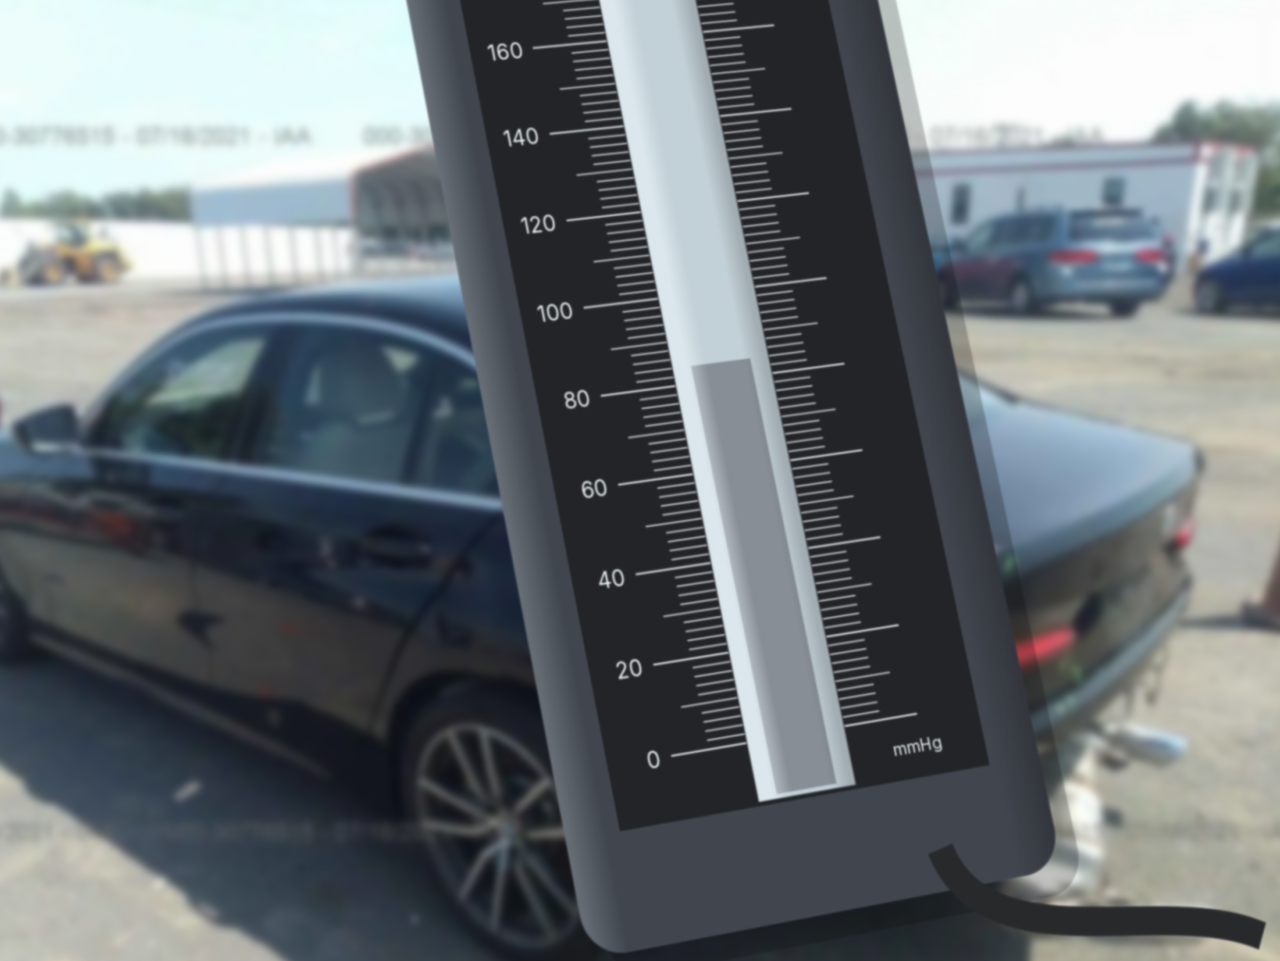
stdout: value=84 unit=mmHg
